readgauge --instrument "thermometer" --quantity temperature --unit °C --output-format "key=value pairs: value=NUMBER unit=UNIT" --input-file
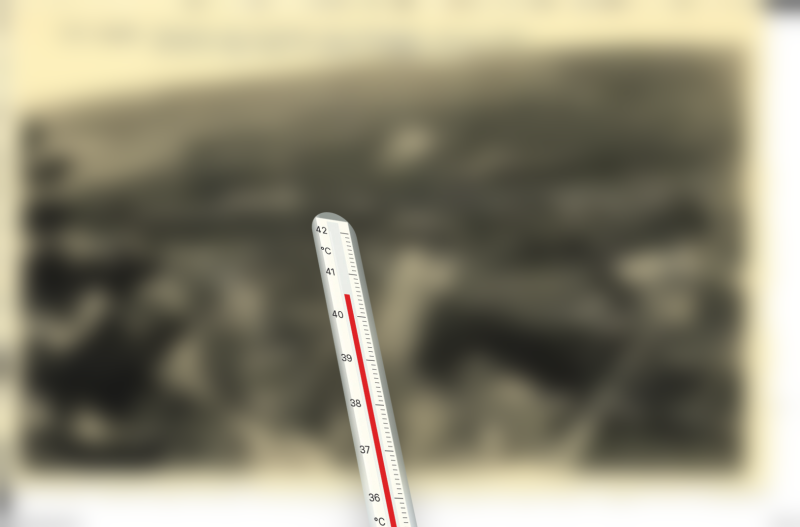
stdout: value=40.5 unit=°C
